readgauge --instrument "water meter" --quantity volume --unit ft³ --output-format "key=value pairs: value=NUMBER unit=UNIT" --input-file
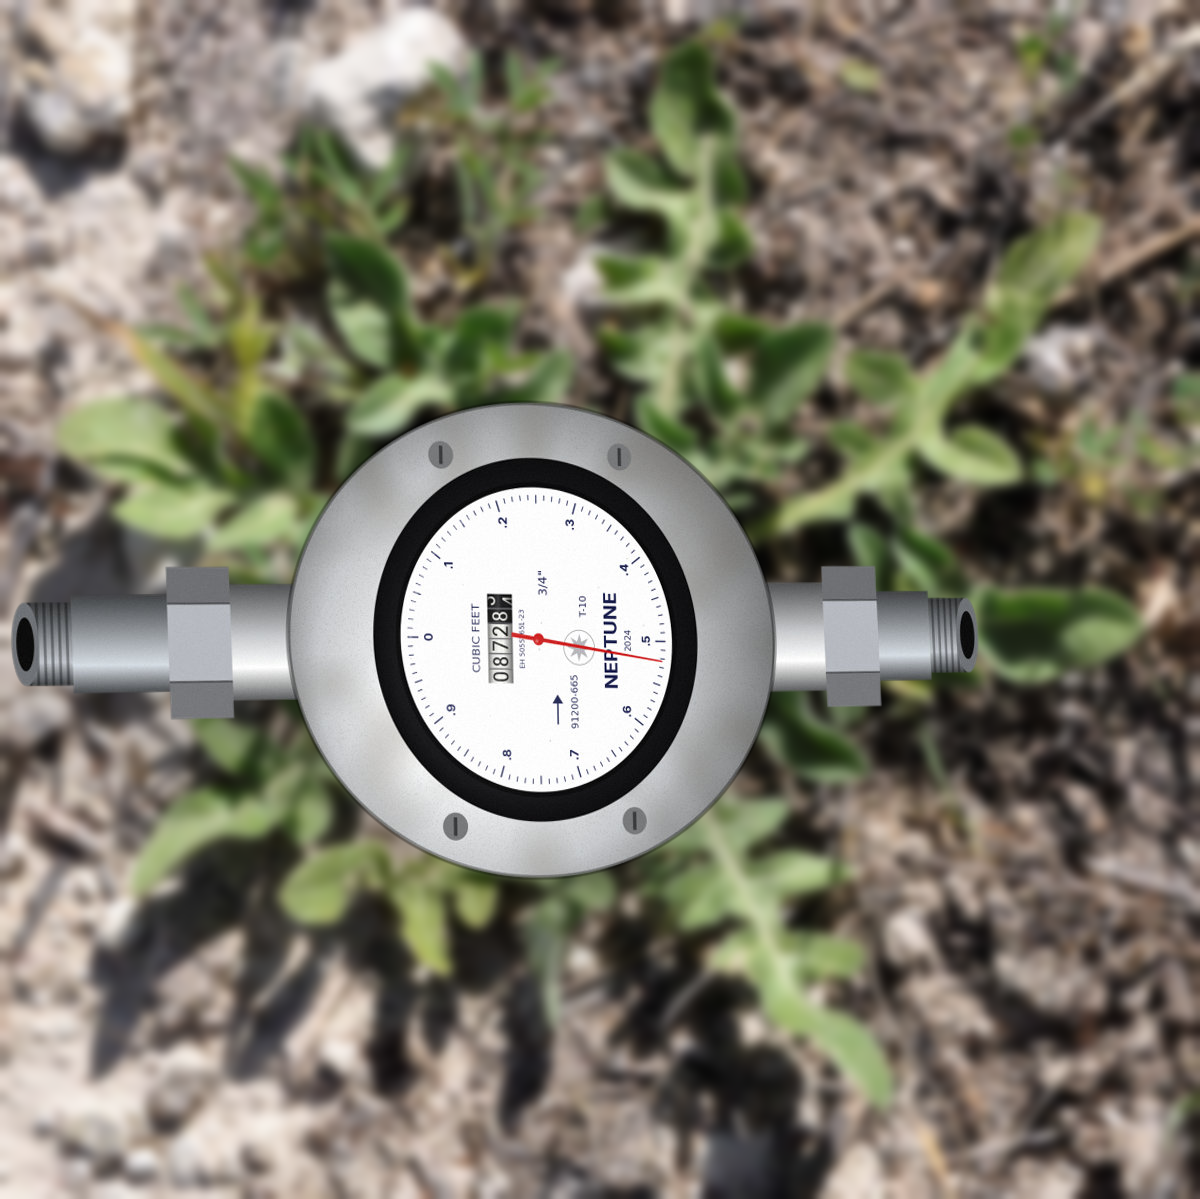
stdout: value=87283.52 unit=ft³
